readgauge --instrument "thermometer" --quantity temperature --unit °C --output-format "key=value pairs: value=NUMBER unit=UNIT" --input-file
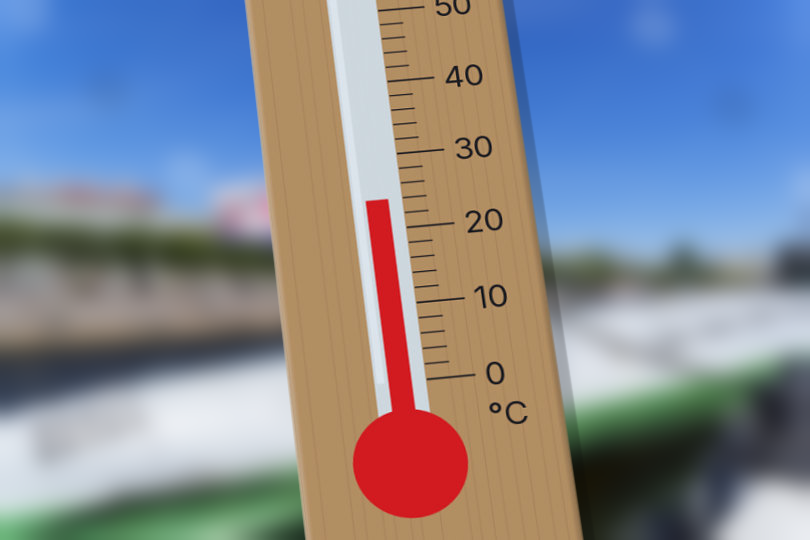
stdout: value=24 unit=°C
